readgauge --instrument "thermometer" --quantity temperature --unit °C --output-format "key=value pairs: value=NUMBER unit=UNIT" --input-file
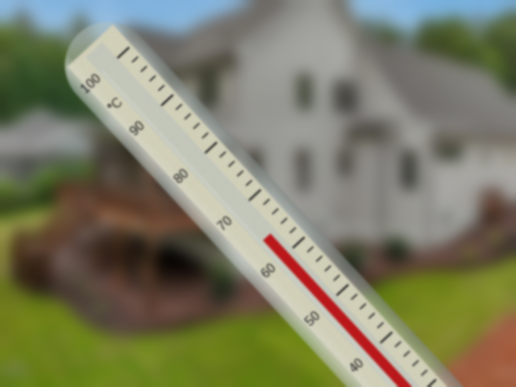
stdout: value=64 unit=°C
